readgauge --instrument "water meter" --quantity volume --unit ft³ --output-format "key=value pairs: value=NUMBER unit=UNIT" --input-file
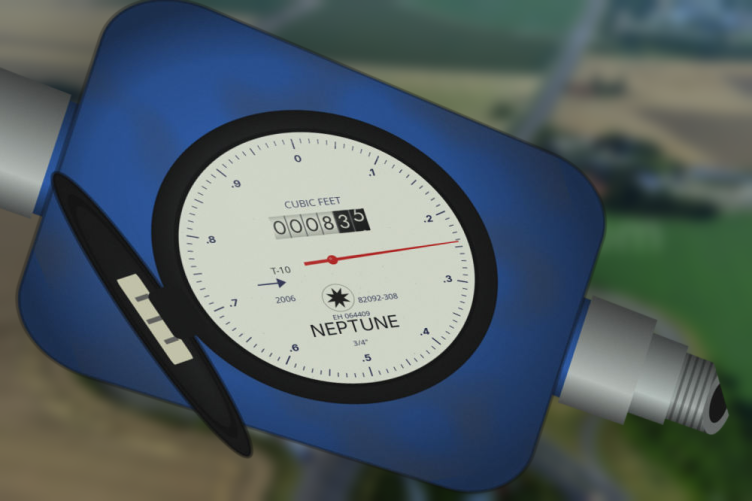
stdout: value=835.24 unit=ft³
